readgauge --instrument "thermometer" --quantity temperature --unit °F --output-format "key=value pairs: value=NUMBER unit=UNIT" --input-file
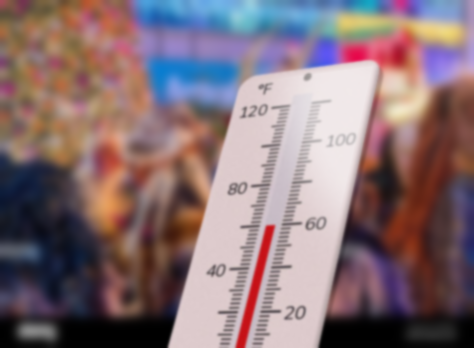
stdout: value=60 unit=°F
